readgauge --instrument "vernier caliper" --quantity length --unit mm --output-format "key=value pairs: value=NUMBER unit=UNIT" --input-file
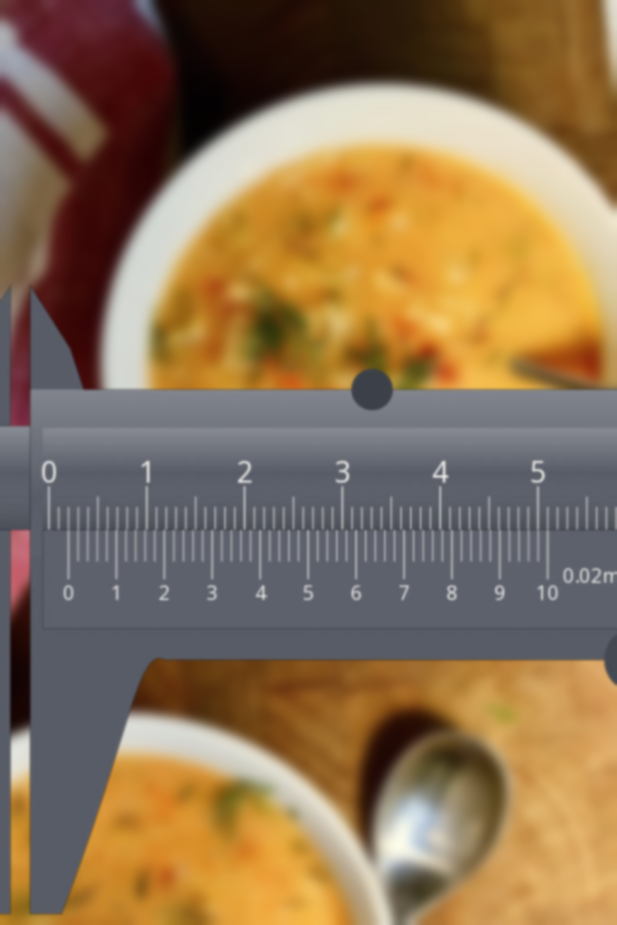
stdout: value=2.0 unit=mm
